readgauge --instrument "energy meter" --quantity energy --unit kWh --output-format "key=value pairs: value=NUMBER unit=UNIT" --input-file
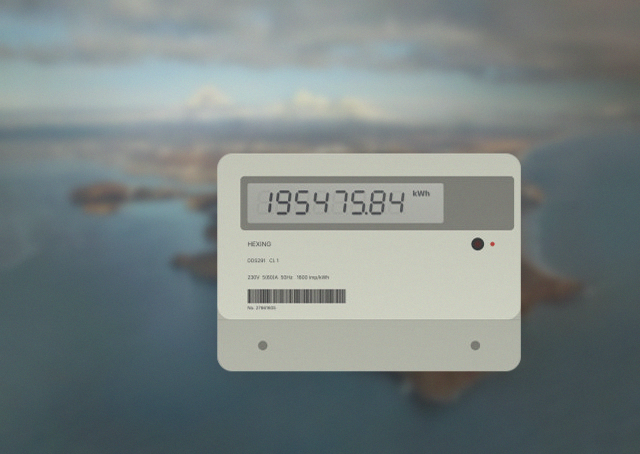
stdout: value=195475.84 unit=kWh
